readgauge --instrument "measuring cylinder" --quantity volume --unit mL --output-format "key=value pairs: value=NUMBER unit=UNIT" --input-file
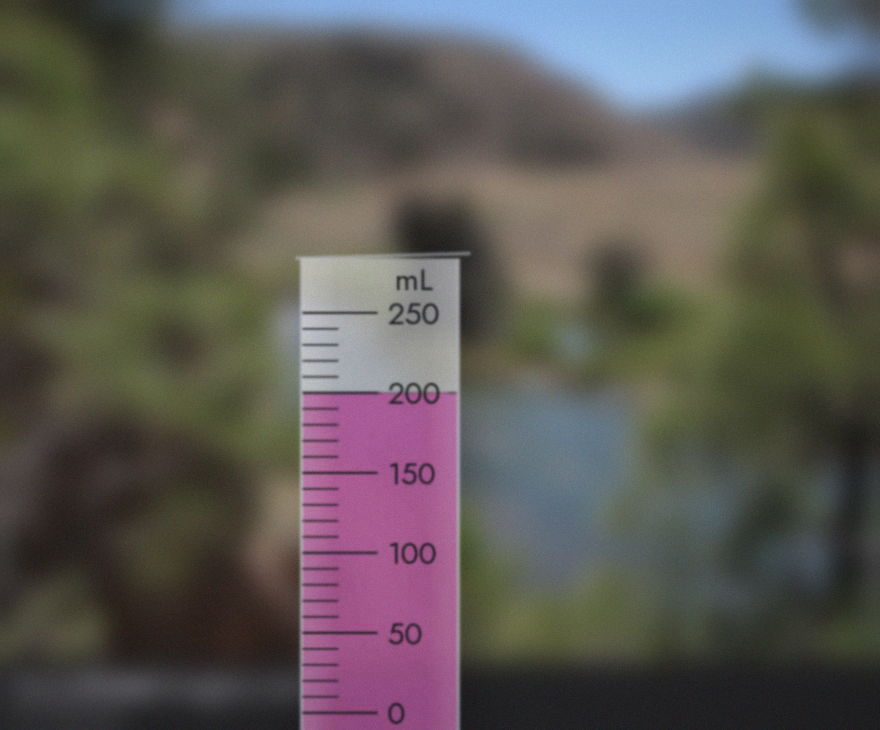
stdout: value=200 unit=mL
